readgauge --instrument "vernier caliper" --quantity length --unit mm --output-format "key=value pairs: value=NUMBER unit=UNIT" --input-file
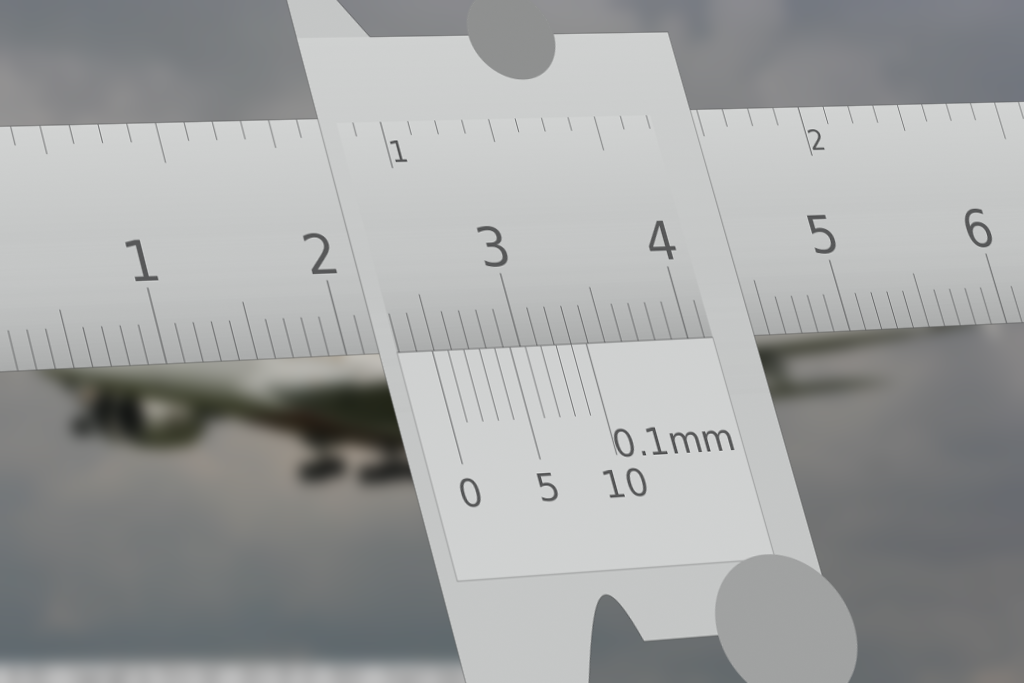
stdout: value=24.9 unit=mm
